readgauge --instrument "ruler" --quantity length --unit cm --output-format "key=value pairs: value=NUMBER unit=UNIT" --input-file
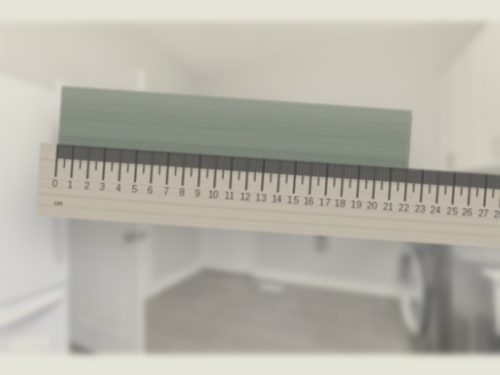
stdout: value=22 unit=cm
